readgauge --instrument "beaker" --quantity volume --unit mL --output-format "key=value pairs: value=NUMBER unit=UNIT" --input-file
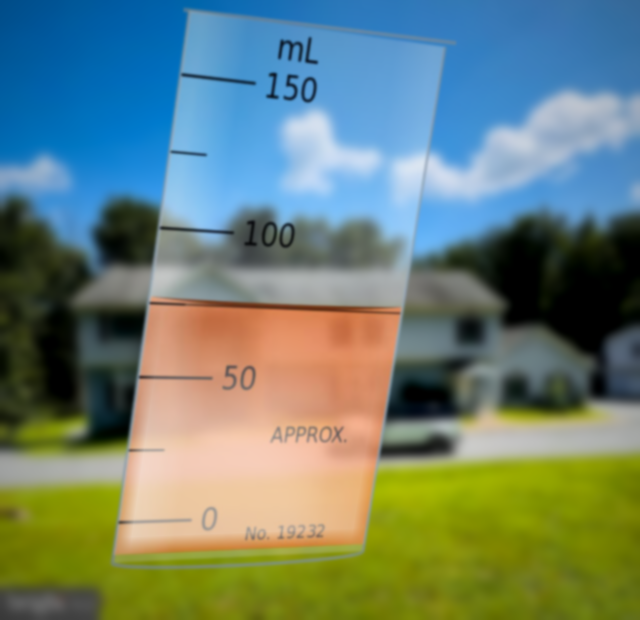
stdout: value=75 unit=mL
